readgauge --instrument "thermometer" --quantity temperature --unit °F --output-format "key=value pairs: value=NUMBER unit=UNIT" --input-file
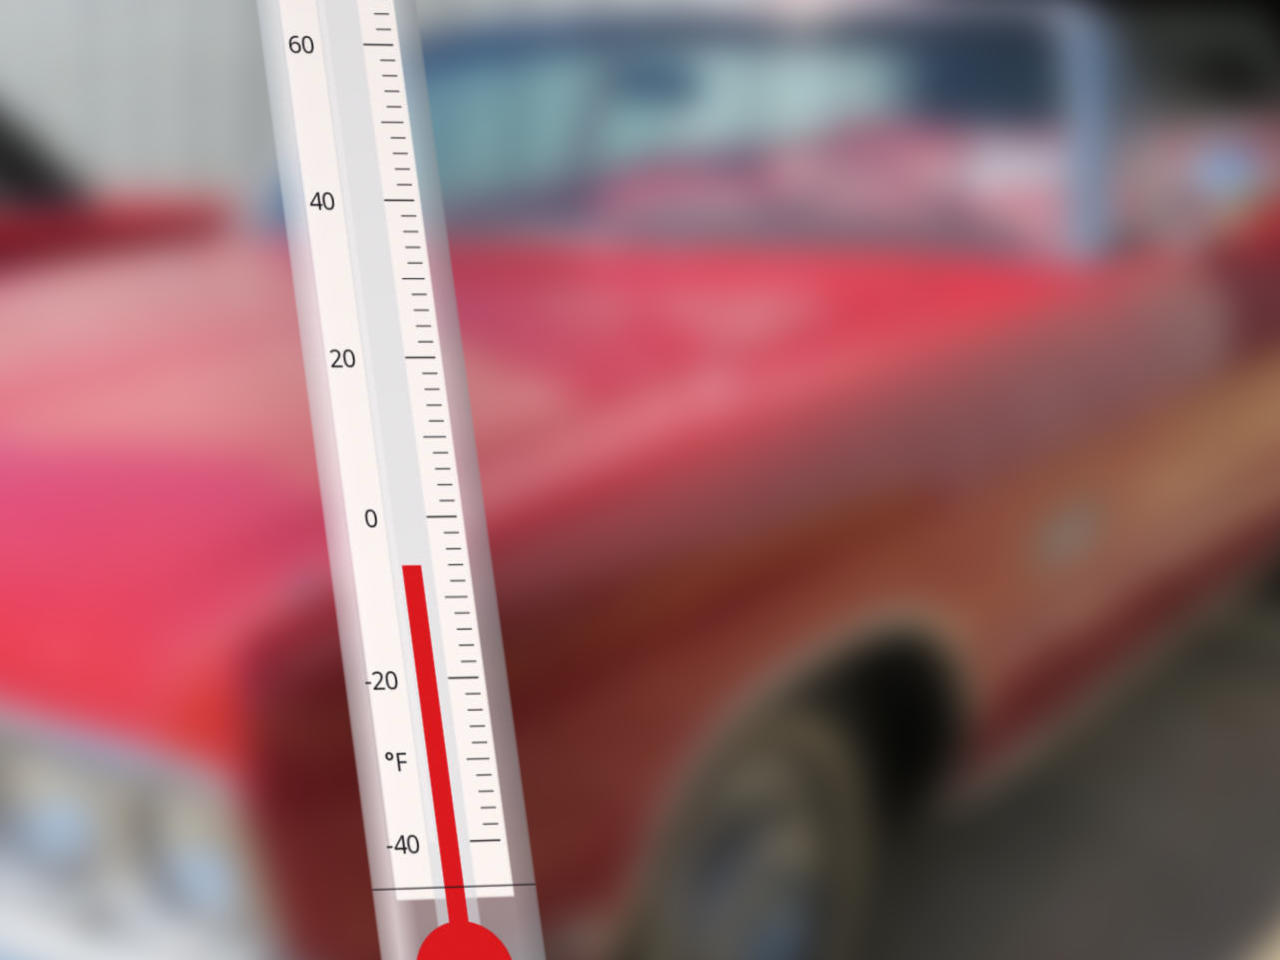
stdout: value=-6 unit=°F
